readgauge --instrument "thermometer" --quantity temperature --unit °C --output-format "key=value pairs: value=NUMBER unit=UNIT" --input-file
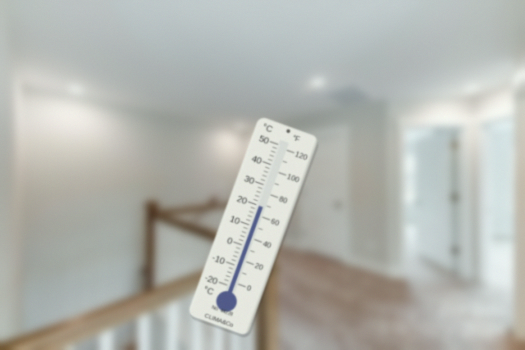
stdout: value=20 unit=°C
